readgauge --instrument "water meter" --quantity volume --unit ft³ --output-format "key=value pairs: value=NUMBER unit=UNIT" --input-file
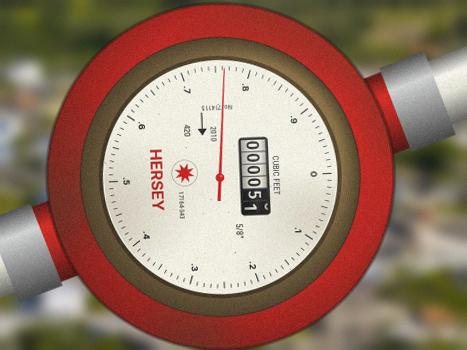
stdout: value=50.76 unit=ft³
